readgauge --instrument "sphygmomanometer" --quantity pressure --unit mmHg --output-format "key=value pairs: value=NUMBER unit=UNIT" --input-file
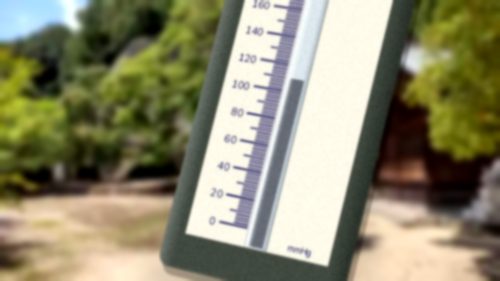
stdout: value=110 unit=mmHg
